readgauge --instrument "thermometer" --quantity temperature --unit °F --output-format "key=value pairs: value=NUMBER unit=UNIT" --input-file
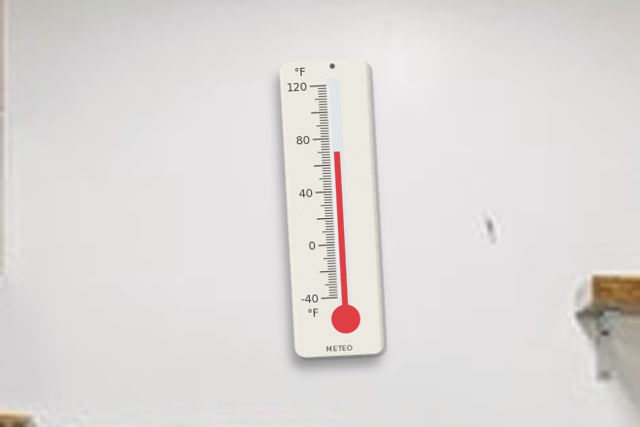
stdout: value=70 unit=°F
